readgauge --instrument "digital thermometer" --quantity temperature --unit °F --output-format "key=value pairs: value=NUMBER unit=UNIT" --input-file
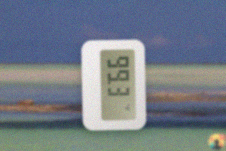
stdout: value=99.3 unit=°F
